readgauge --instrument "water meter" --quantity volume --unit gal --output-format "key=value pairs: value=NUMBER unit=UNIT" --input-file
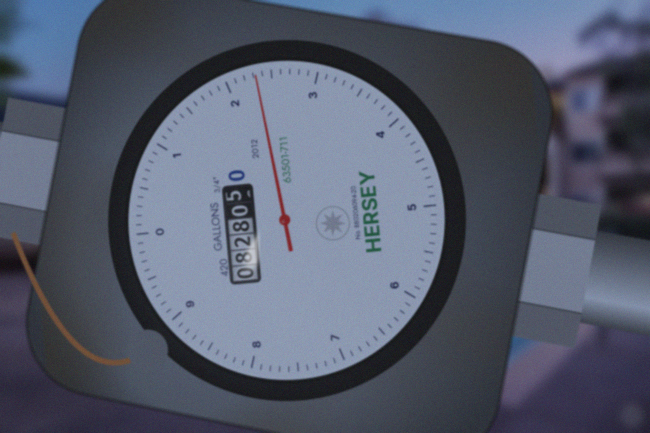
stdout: value=828052.3 unit=gal
